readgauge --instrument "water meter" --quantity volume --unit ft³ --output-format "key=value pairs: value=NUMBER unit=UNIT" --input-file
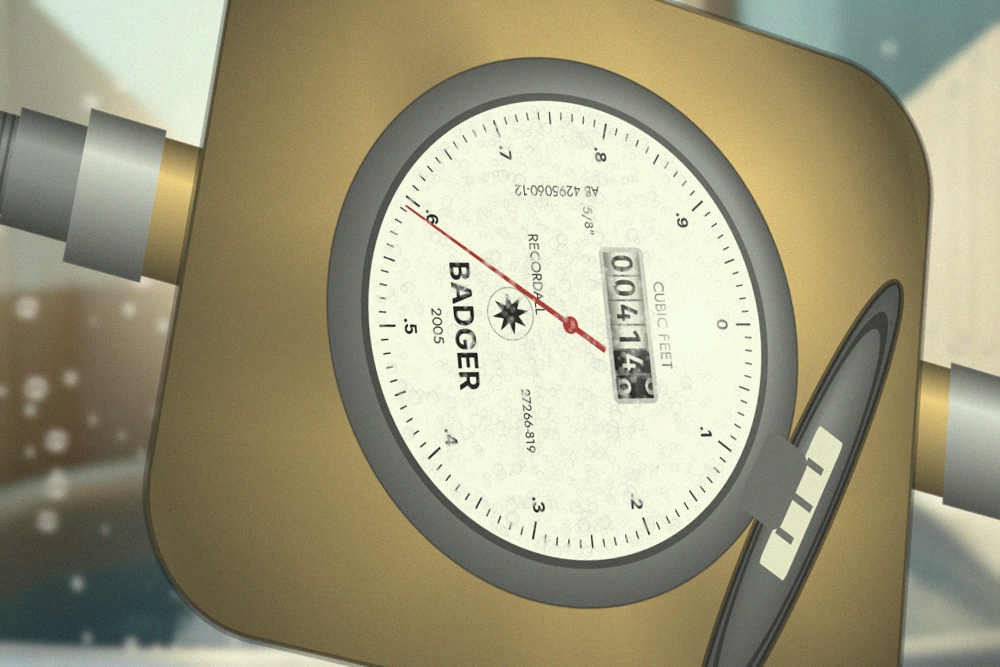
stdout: value=4148.59 unit=ft³
